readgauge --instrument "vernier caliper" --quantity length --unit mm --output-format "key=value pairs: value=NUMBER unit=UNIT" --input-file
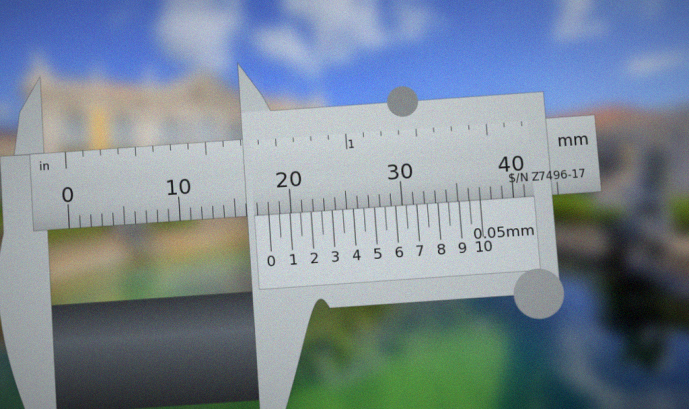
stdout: value=18.0 unit=mm
